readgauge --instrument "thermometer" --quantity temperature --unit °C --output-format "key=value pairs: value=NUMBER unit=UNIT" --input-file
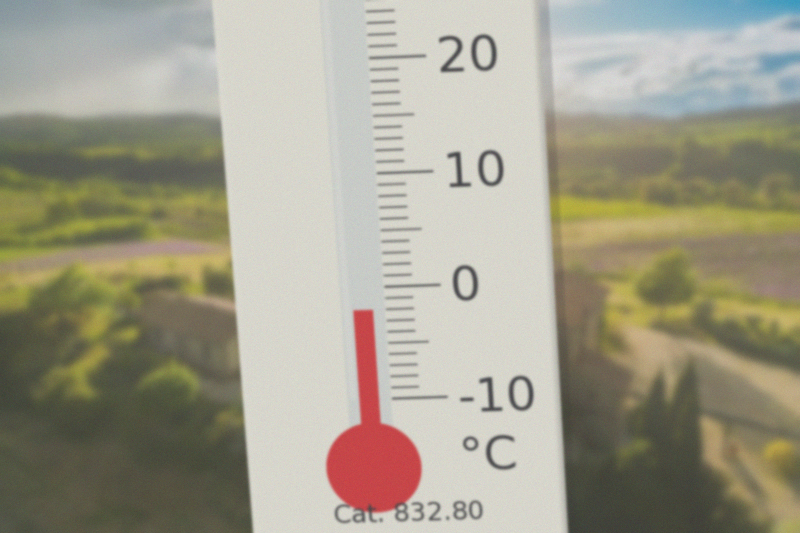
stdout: value=-2 unit=°C
